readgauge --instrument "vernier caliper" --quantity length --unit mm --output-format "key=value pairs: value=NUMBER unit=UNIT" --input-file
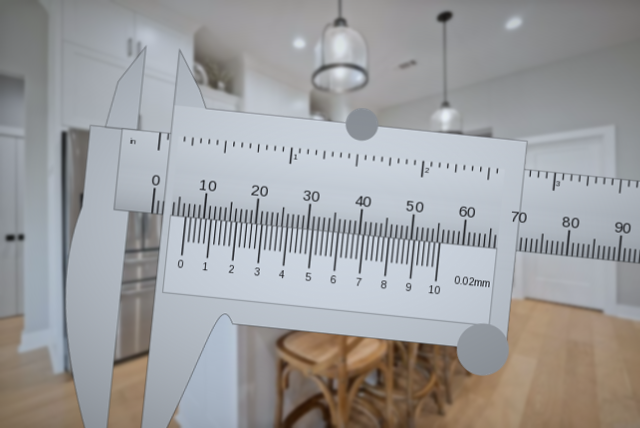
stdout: value=6.5 unit=mm
